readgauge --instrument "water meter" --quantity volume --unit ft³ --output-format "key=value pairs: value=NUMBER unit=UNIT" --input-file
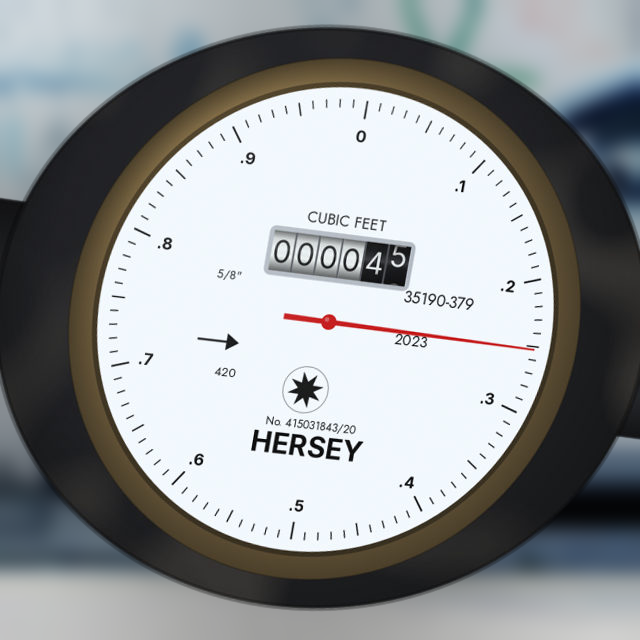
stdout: value=45.25 unit=ft³
